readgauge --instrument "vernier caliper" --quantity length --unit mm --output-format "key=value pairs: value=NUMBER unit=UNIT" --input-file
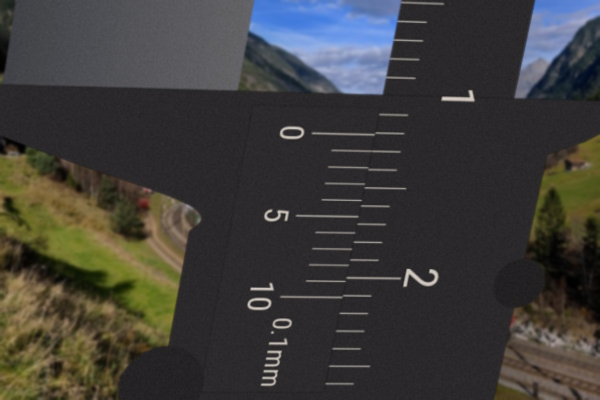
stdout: value=12.1 unit=mm
